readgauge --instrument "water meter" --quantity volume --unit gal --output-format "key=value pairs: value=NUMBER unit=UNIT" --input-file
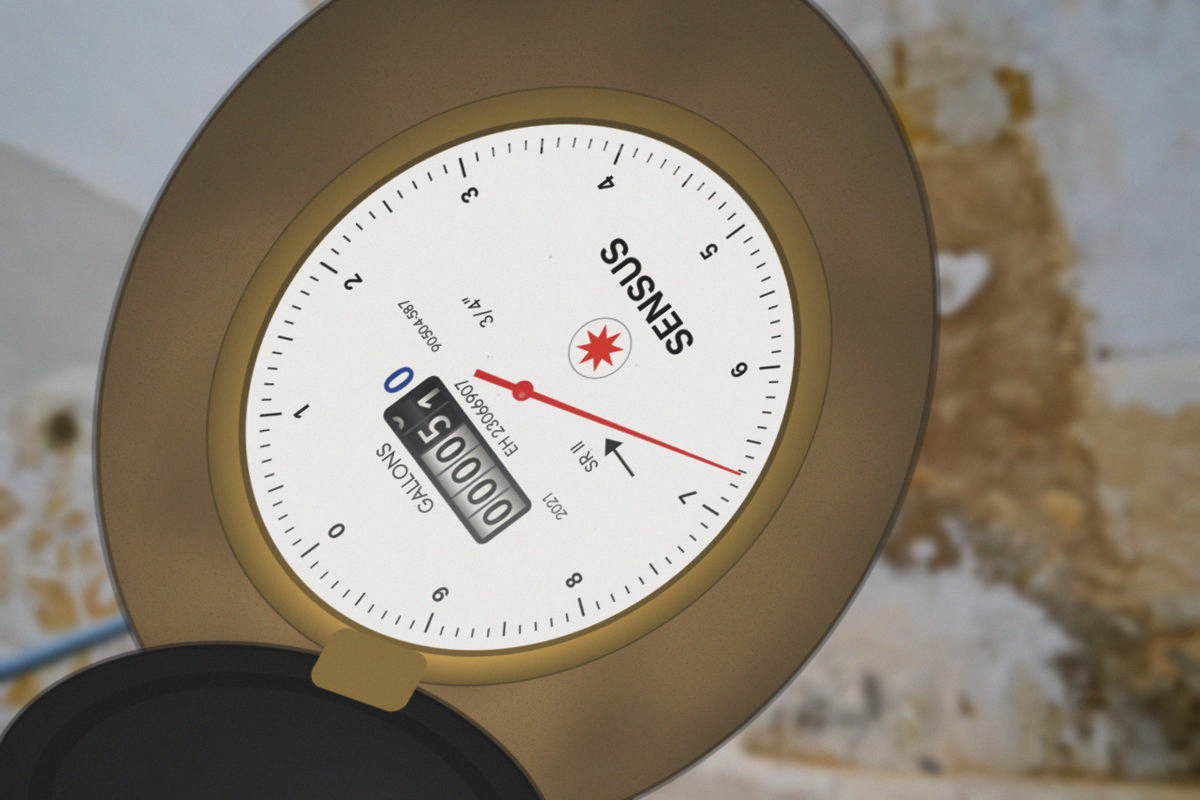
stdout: value=506.7 unit=gal
